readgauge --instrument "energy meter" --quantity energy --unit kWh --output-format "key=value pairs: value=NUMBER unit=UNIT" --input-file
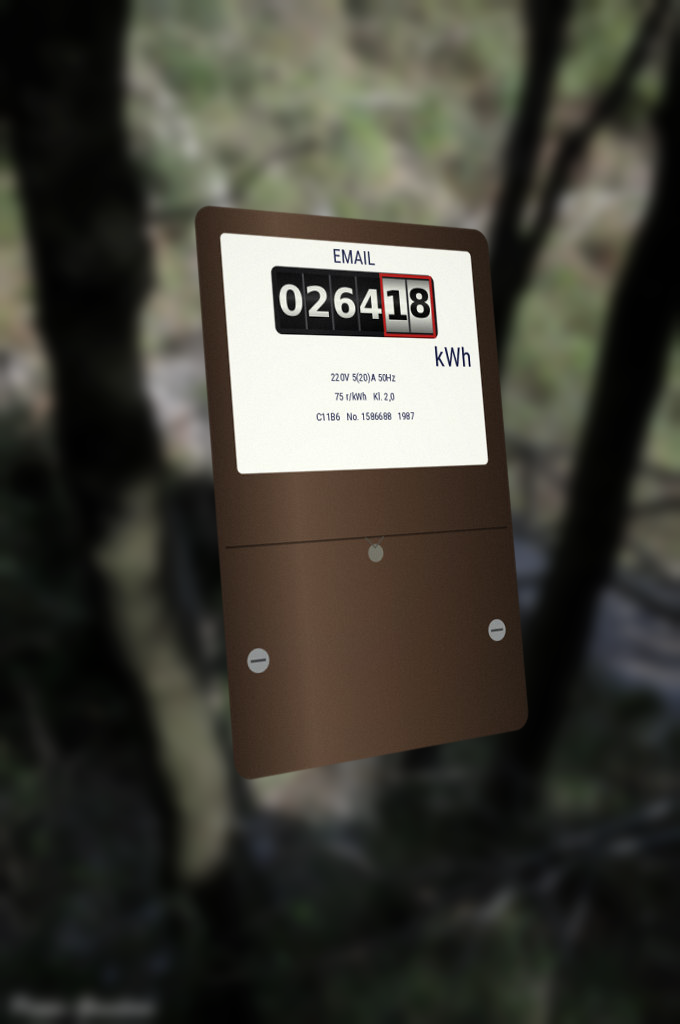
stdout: value=264.18 unit=kWh
